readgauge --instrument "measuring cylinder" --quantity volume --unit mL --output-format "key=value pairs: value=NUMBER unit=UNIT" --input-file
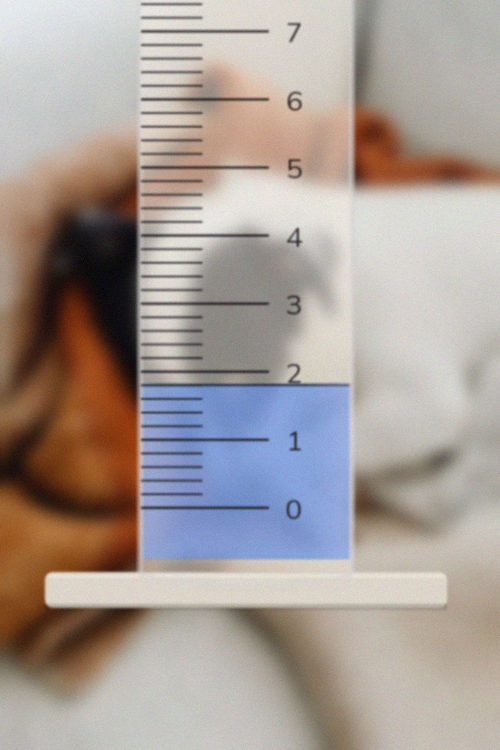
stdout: value=1.8 unit=mL
